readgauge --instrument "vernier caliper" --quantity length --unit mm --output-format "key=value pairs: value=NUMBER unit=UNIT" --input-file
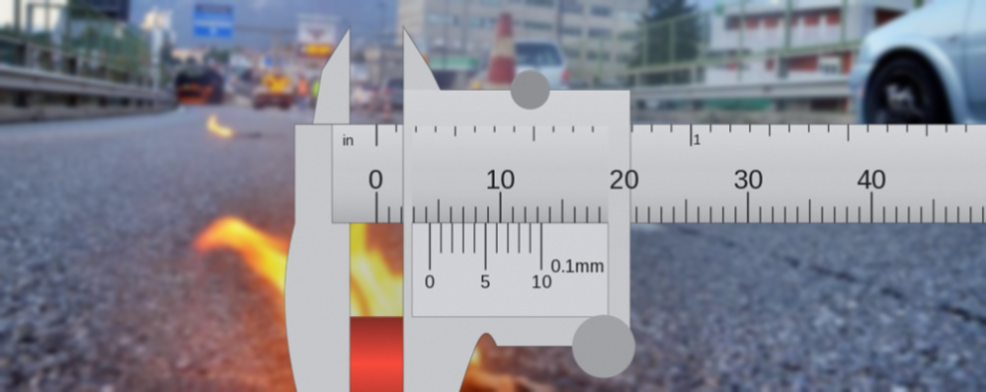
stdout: value=4.3 unit=mm
